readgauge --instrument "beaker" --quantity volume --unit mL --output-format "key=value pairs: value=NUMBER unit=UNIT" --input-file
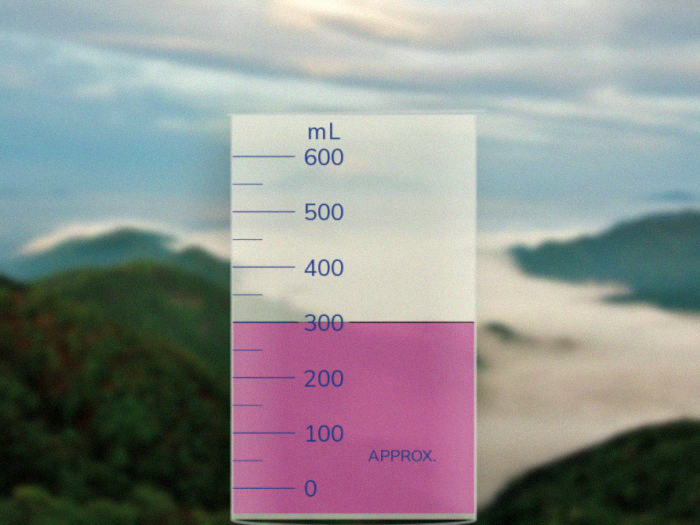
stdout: value=300 unit=mL
